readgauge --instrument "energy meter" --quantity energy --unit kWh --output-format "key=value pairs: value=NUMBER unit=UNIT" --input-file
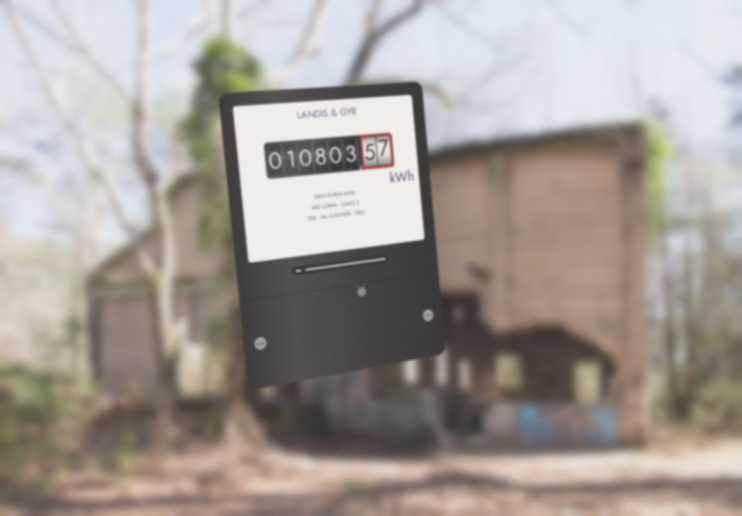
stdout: value=10803.57 unit=kWh
